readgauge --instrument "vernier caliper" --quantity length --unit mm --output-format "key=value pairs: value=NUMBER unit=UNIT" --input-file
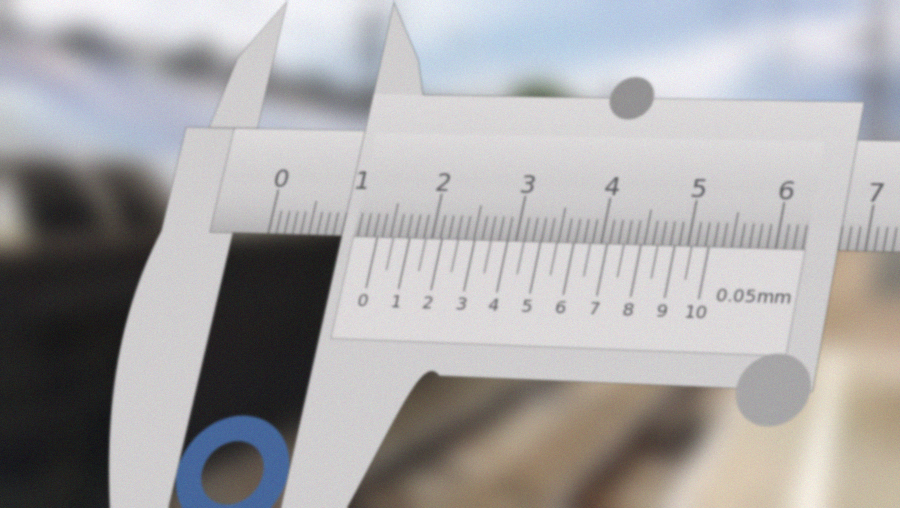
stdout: value=13.4 unit=mm
